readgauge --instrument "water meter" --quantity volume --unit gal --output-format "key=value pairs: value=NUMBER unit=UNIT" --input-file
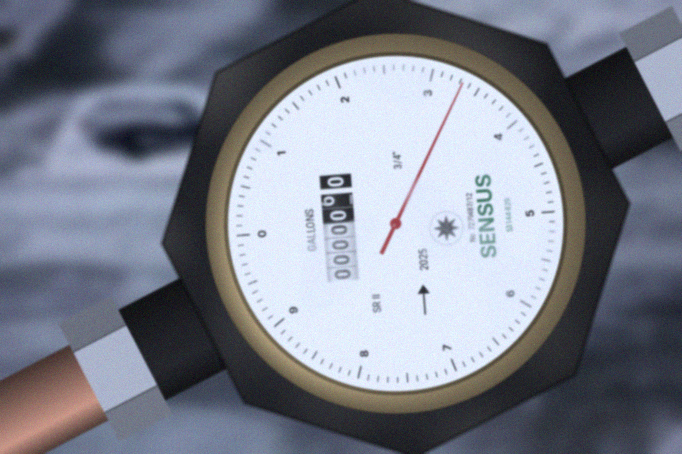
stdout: value=63.3 unit=gal
